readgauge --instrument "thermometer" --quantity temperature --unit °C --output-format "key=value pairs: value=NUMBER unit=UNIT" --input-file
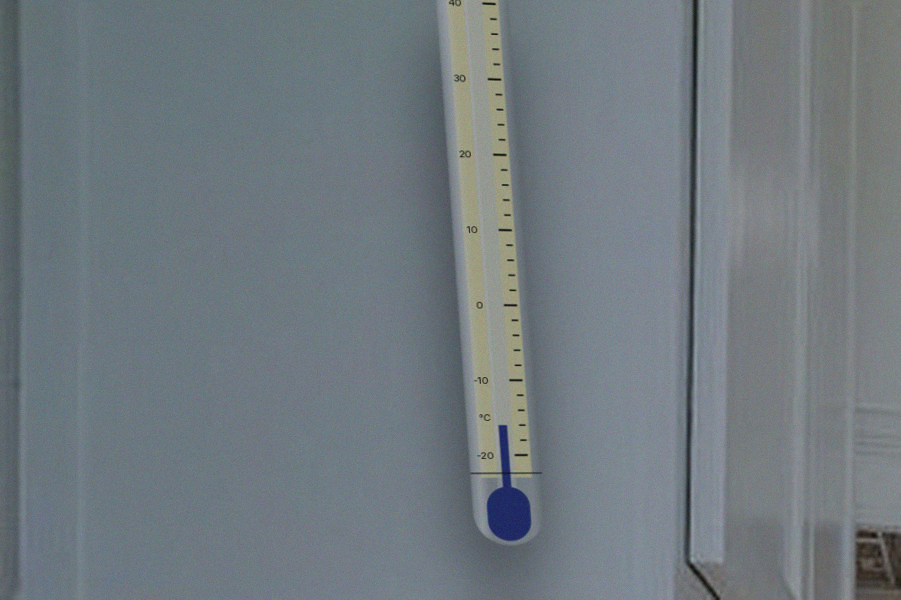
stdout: value=-16 unit=°C
